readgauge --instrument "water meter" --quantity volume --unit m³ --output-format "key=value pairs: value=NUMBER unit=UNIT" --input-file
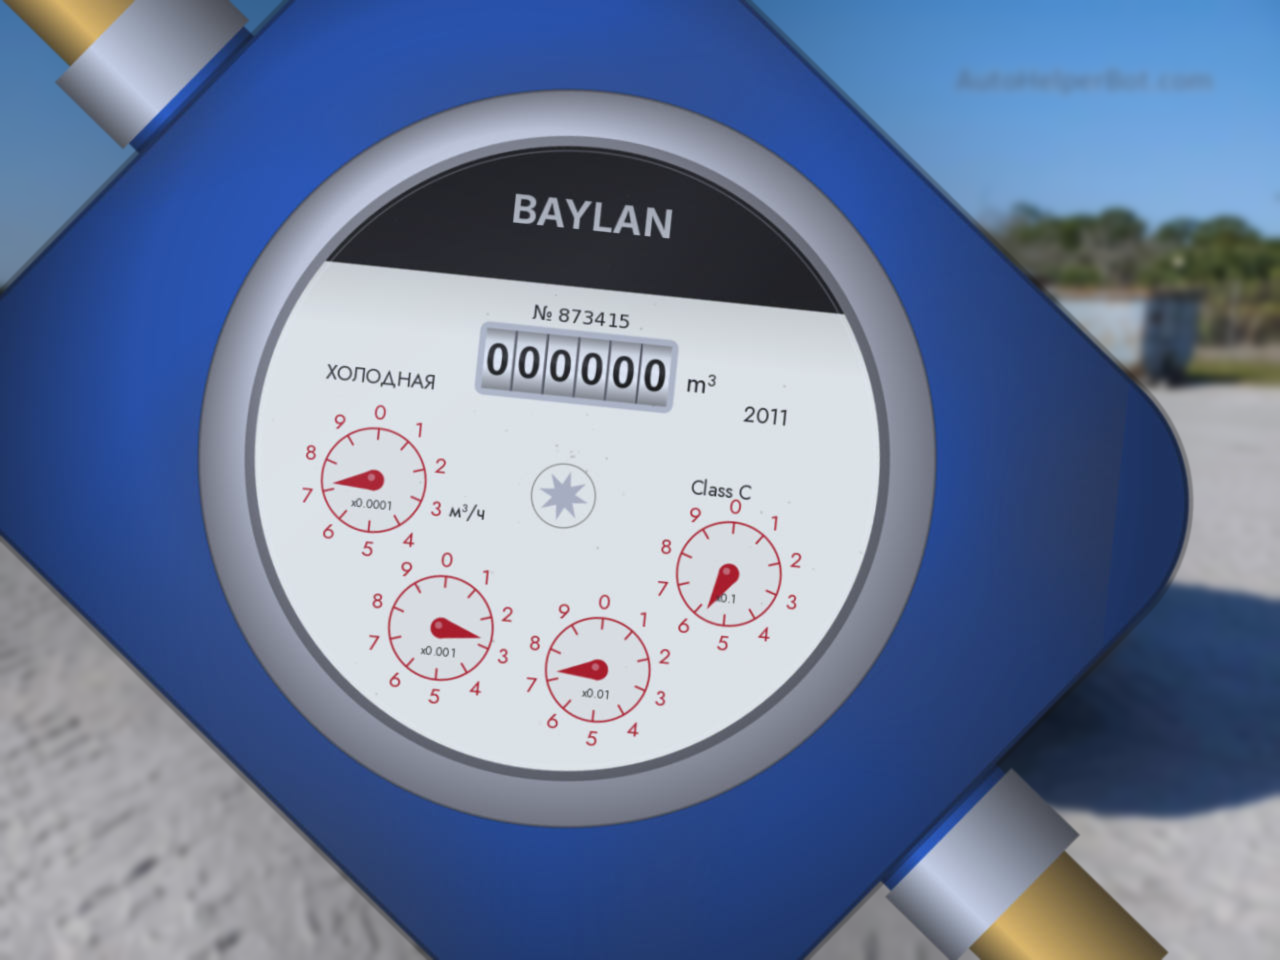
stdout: value=0.5727 unit=m³
